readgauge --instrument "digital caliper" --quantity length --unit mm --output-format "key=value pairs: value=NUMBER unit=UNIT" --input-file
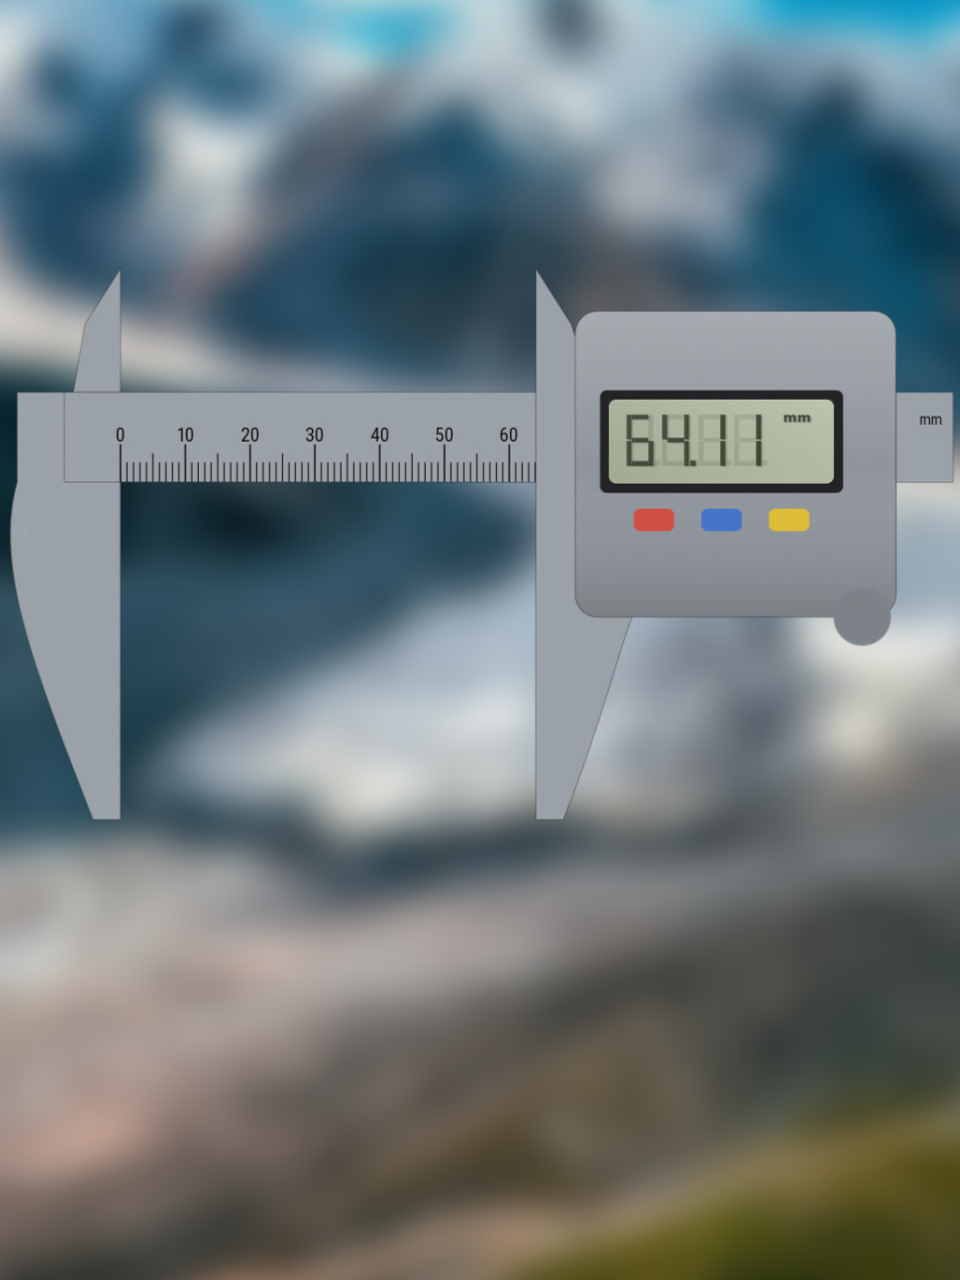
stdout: value=64.11 unit=mm
